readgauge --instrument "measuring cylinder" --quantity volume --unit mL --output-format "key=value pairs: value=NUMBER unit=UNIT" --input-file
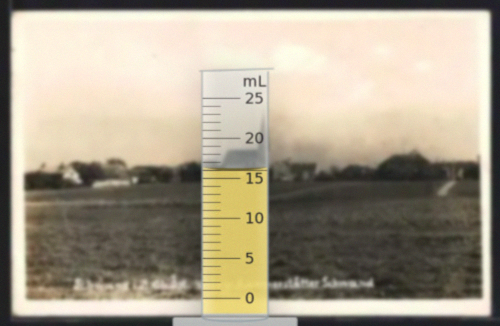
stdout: value=16 unit=mL
